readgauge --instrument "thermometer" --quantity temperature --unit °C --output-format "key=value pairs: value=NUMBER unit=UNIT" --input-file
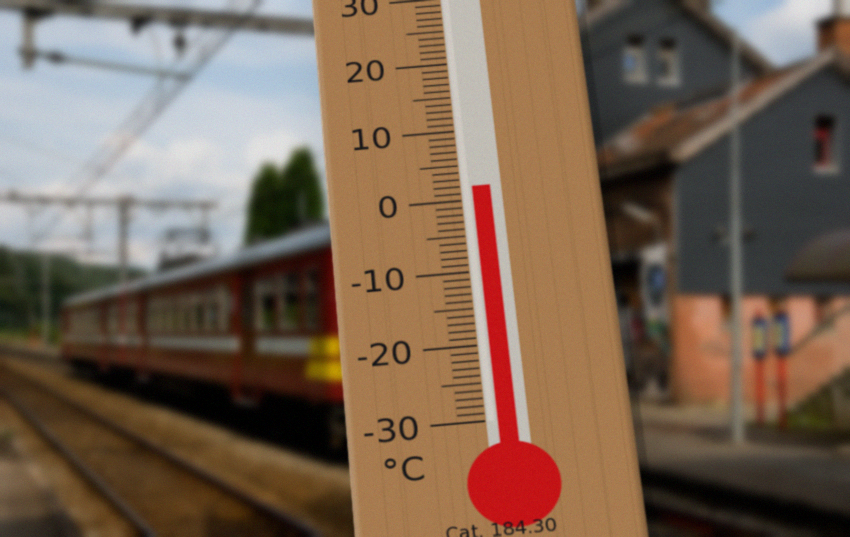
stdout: value=2 unit=°C
